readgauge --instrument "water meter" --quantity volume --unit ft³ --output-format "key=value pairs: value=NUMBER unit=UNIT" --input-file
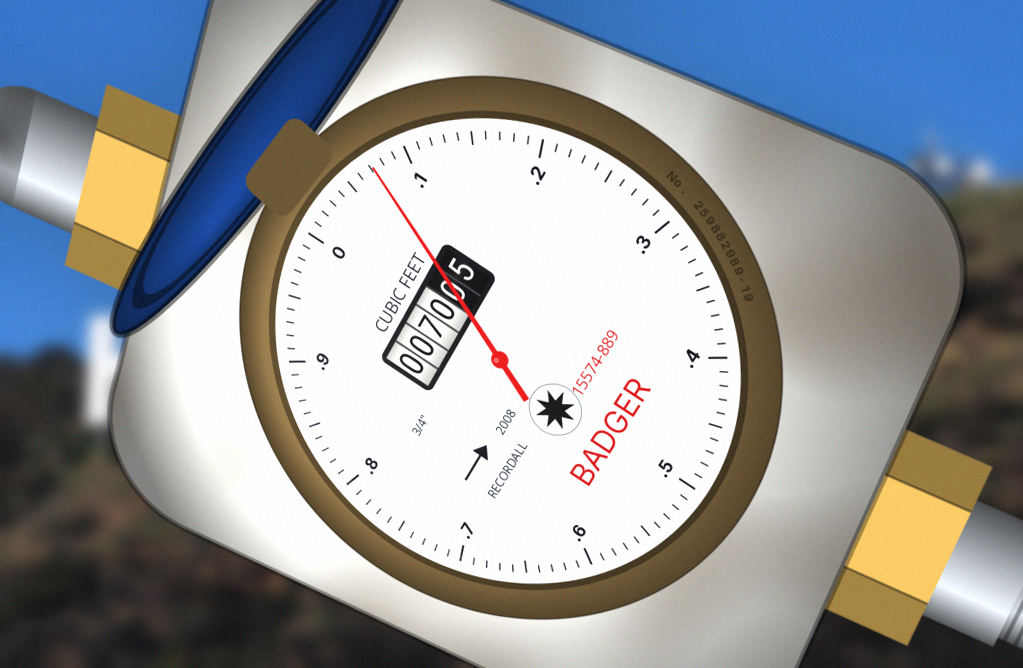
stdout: value=7005.07 unit=ft³
